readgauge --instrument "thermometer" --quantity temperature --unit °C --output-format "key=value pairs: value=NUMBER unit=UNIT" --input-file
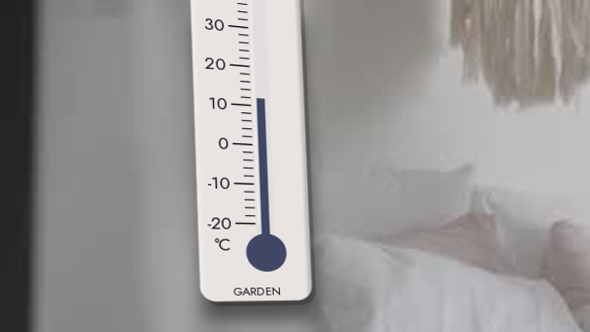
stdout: value=12 unit=°C
